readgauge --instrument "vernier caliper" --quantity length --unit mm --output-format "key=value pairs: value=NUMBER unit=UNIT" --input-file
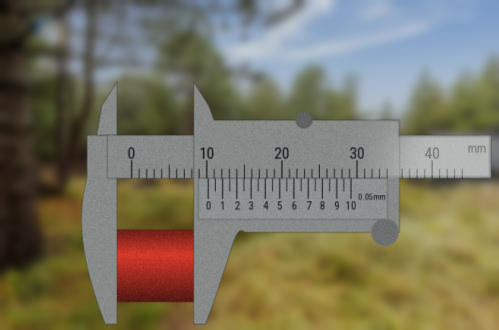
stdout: value=10.2 unit=mm
